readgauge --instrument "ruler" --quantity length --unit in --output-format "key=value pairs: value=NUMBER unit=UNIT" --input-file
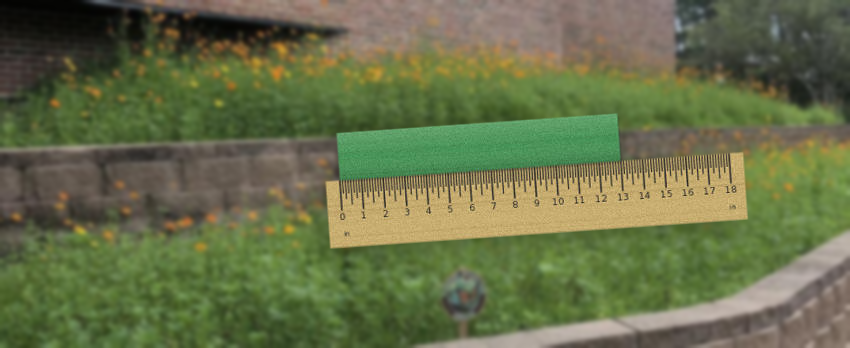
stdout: value=13 unit=in
